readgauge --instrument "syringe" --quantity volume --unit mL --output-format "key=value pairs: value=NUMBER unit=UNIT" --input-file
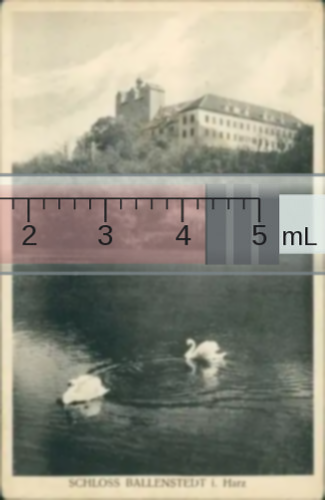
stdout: value=4.3 unit=mL
